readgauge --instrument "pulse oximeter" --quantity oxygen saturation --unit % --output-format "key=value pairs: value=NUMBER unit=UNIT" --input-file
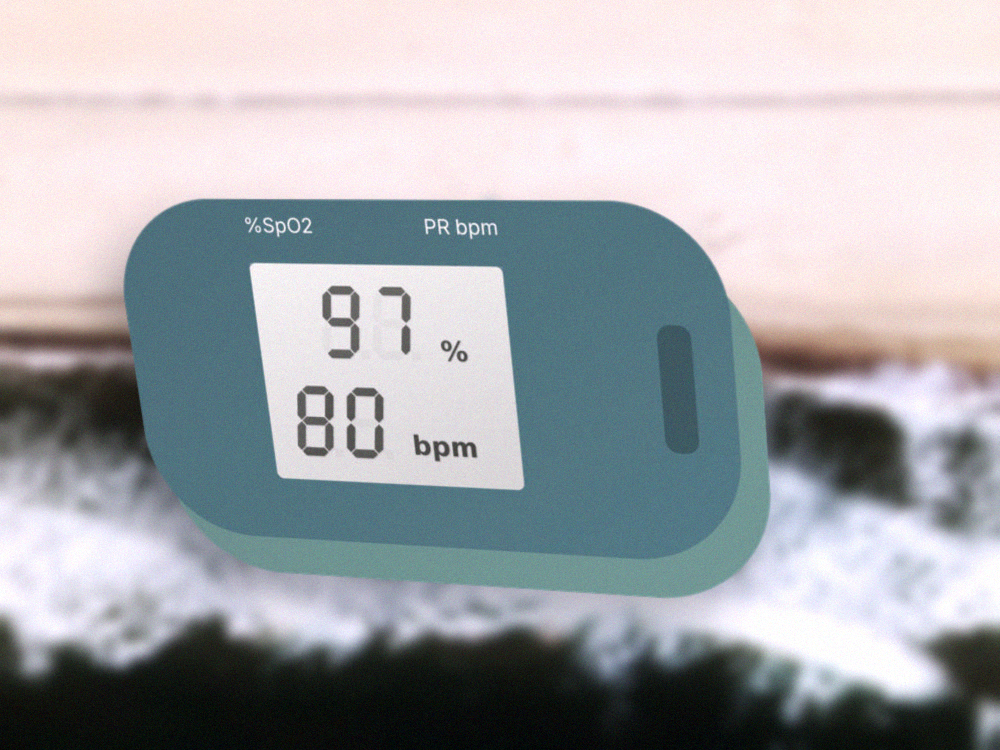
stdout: value=97 unit=%
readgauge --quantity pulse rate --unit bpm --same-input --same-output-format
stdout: value=80 unit=bpm
